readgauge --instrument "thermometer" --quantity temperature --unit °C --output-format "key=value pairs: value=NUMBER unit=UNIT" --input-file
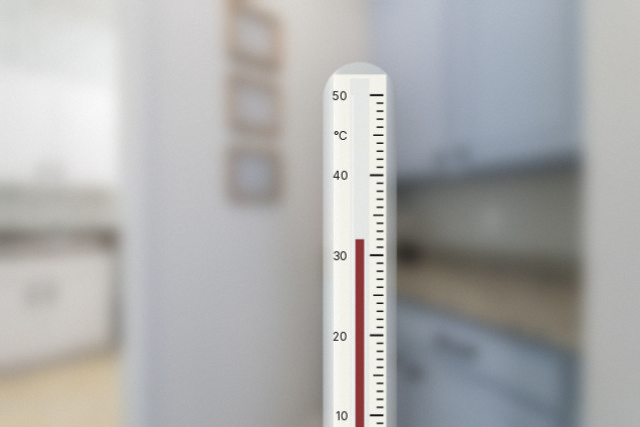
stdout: value=32 unit=°C
